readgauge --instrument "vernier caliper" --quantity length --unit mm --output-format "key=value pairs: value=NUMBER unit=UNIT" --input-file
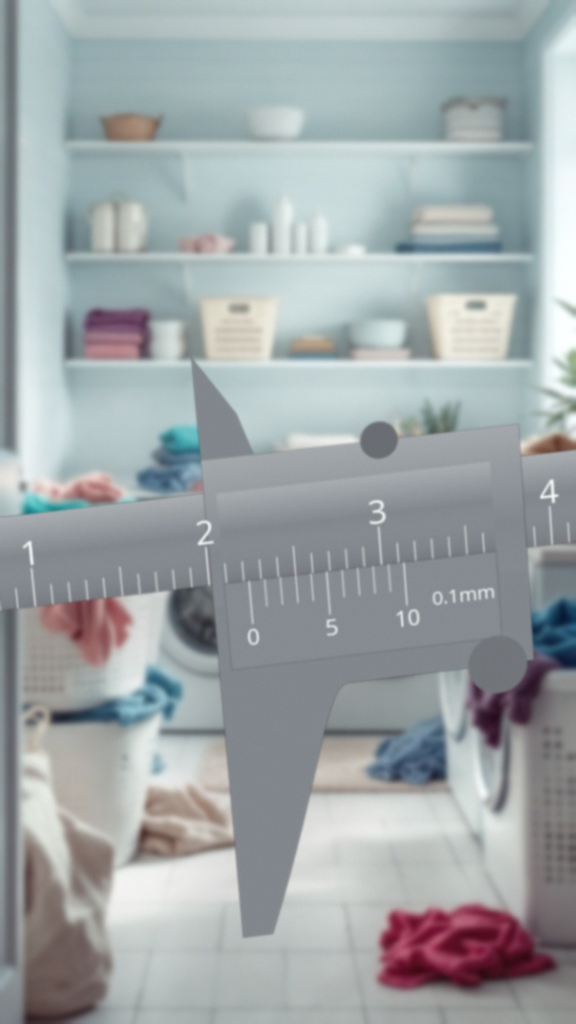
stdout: value=22.3 unit=mm
